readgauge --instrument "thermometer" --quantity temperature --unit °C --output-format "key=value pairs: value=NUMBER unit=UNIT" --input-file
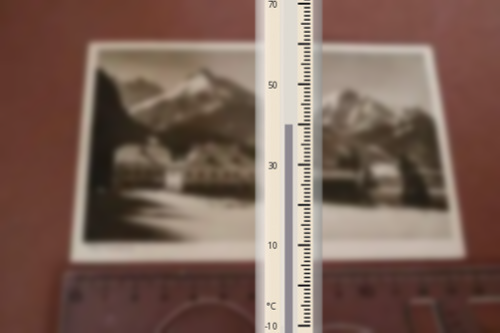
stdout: value=40 unit=°C
